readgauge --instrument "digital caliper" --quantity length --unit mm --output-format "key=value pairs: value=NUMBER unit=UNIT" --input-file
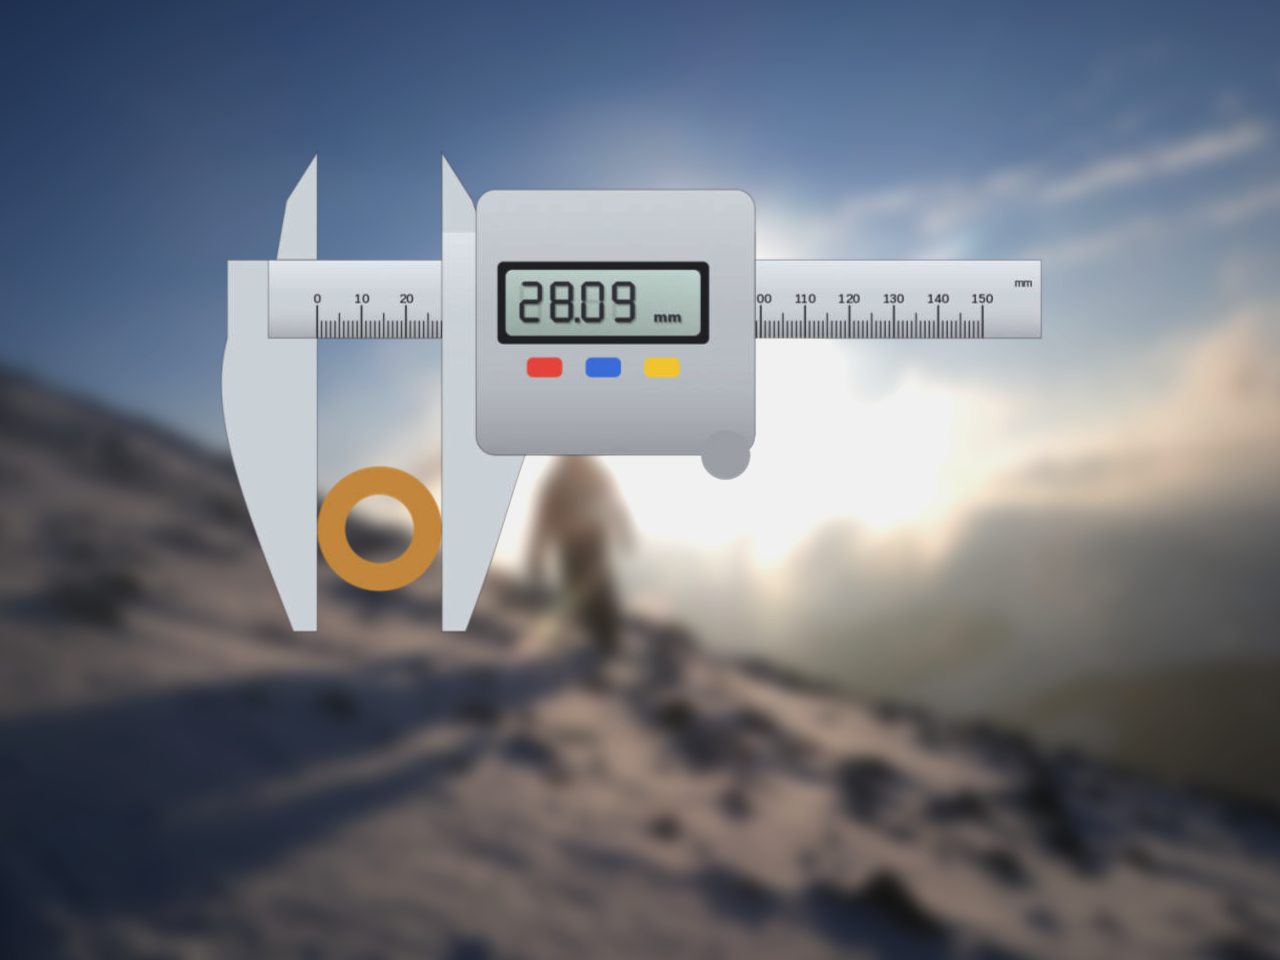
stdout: value=28.09 unit=mm
